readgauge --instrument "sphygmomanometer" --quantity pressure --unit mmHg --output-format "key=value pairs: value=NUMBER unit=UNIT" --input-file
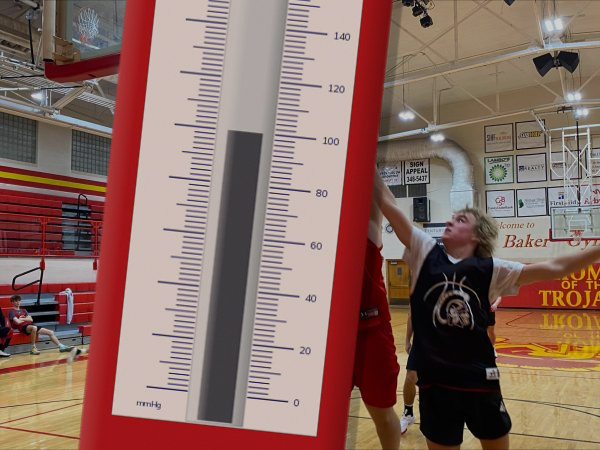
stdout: value=100 unit=mmHg
